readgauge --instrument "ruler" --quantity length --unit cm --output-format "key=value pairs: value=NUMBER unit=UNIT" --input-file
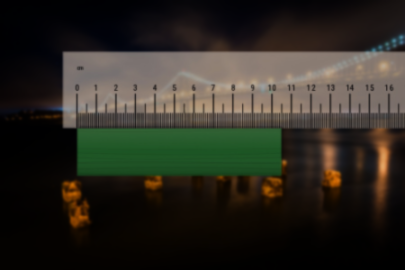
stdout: value=10.5 unit=cm
